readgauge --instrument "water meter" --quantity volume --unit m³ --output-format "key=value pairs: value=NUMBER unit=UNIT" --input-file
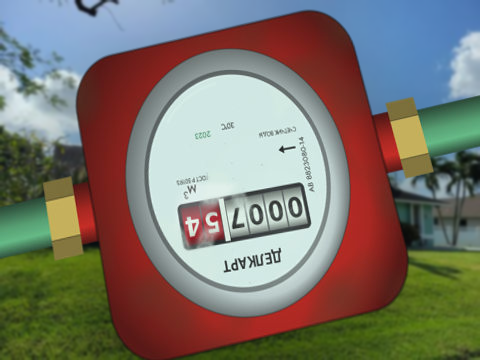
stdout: value=7.54 unit=m³
